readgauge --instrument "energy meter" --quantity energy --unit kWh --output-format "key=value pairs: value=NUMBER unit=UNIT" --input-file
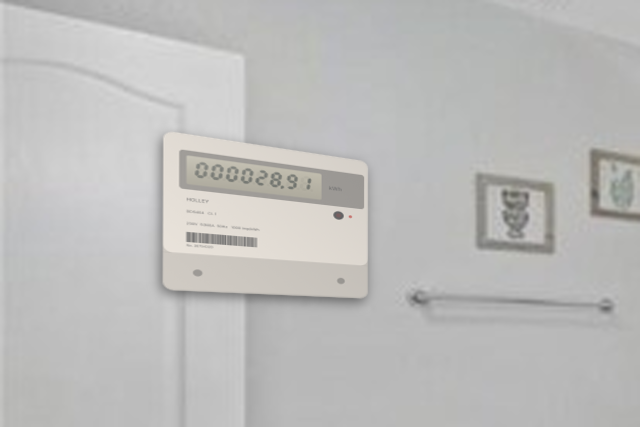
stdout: value=28.91 unit=kWh
